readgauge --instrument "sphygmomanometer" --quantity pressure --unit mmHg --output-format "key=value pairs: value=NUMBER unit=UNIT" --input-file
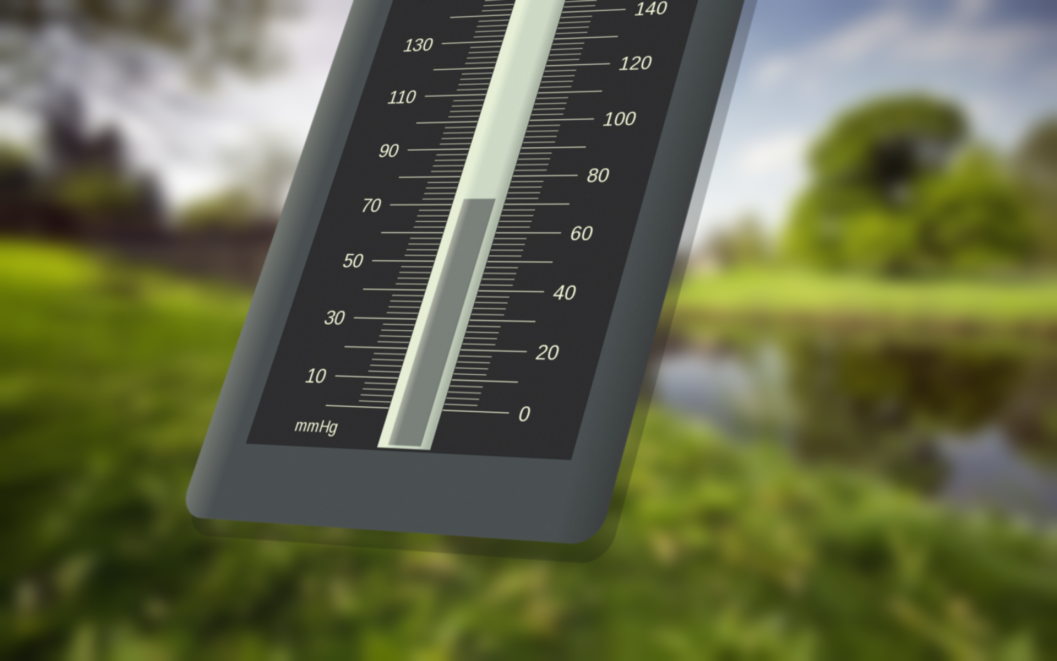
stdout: value=72 unit=mmHg
